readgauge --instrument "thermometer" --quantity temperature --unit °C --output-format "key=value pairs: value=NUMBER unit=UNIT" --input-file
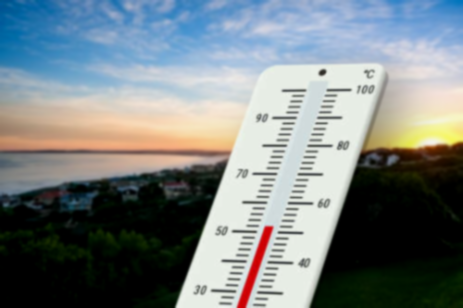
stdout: value=52 unit=°C
